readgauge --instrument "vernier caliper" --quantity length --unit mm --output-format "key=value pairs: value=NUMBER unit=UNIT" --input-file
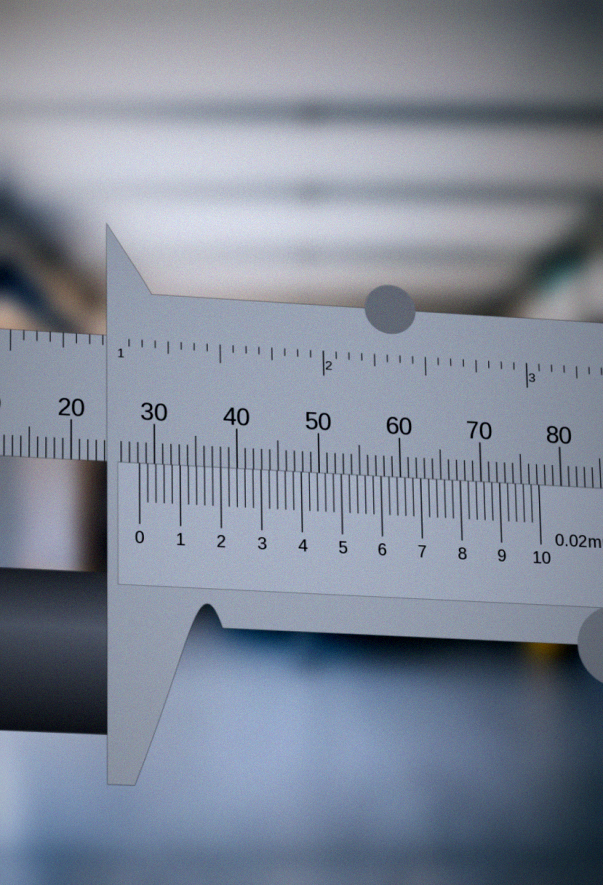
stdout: value=28.2 unit=mm
